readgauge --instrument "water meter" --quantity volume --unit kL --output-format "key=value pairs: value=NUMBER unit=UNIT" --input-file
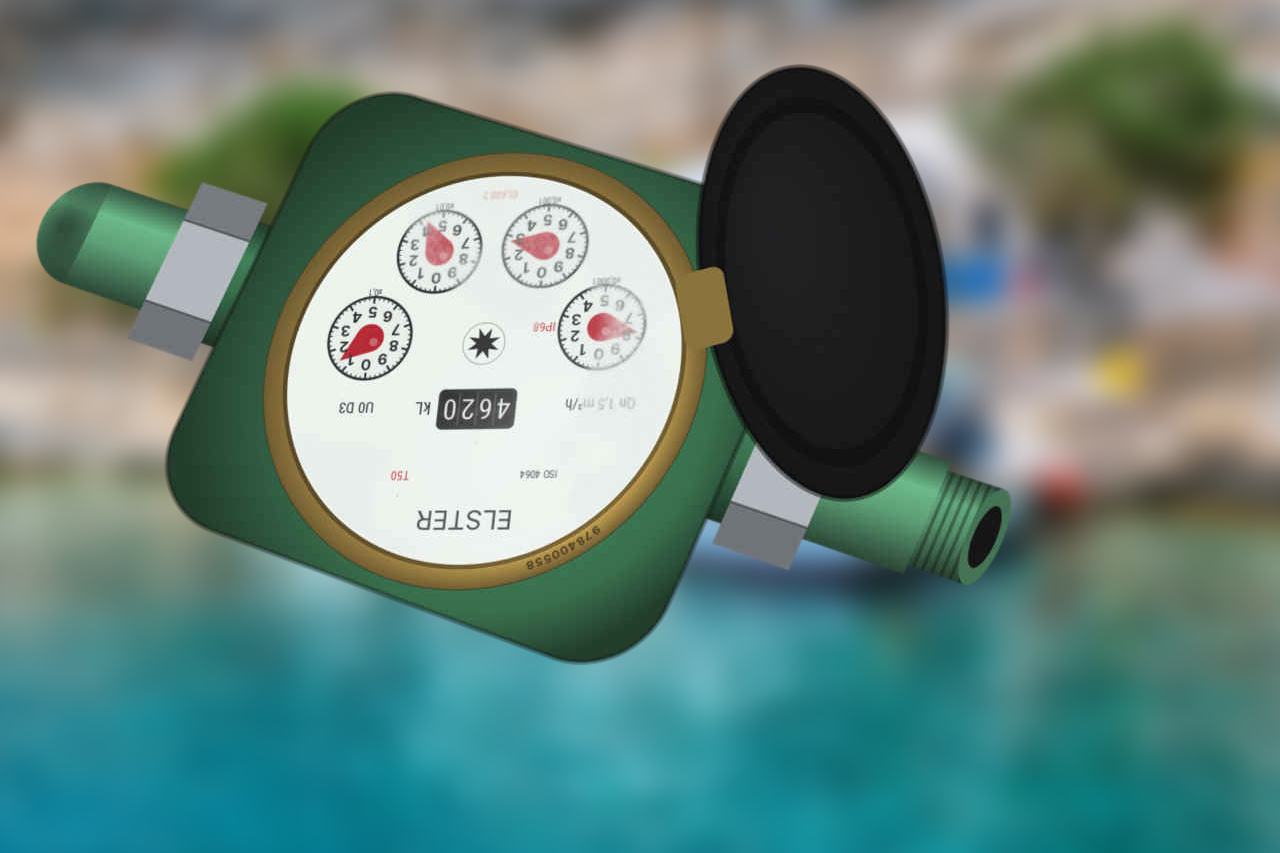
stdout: value=4620.1427 unit=kL
